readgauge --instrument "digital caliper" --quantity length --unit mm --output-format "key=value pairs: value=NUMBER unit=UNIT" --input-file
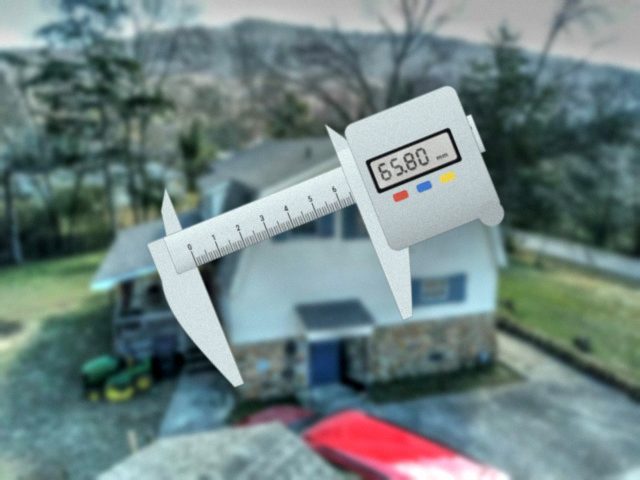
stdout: value=65.80 unit=mm
